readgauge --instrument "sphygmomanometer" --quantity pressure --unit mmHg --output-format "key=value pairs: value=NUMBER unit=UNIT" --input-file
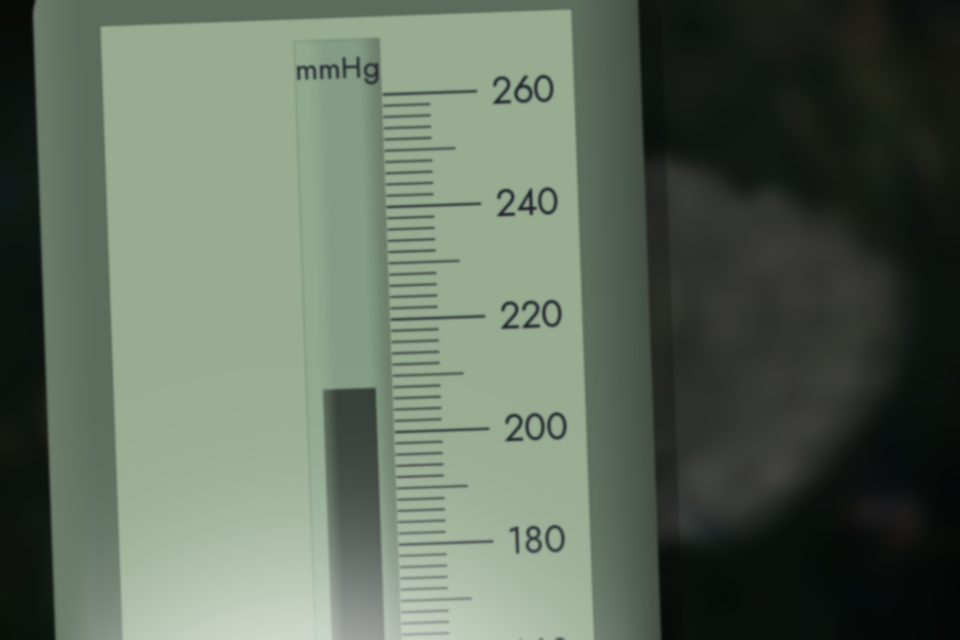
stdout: value=208 unit=mmHg
